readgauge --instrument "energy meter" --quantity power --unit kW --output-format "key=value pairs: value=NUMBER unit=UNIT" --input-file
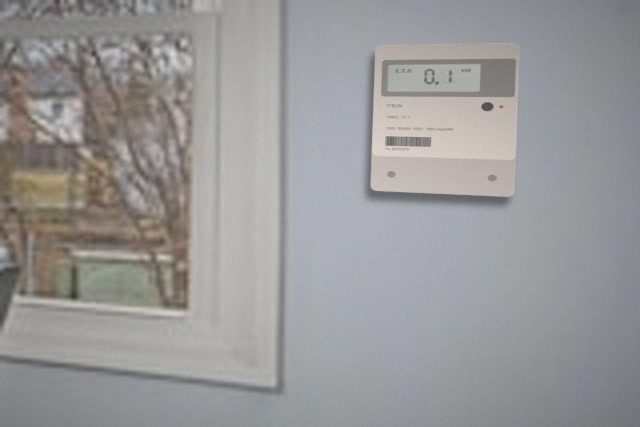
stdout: value=0.1 unit=kW
